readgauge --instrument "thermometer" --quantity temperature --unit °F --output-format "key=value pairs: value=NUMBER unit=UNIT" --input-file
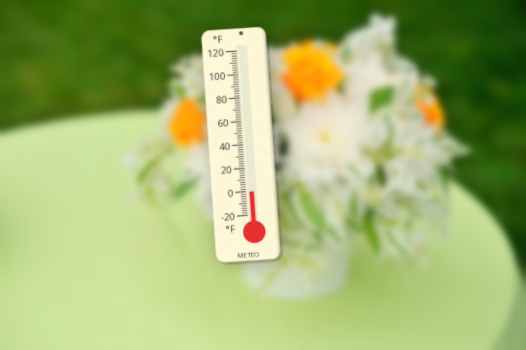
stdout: value=0 unit=°F
